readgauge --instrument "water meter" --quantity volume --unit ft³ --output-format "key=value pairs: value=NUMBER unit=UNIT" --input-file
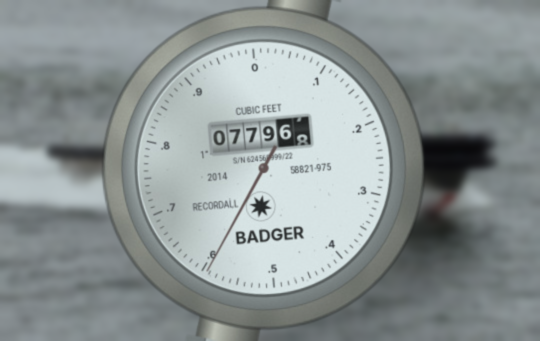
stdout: value=77967.59 unit=ft³
